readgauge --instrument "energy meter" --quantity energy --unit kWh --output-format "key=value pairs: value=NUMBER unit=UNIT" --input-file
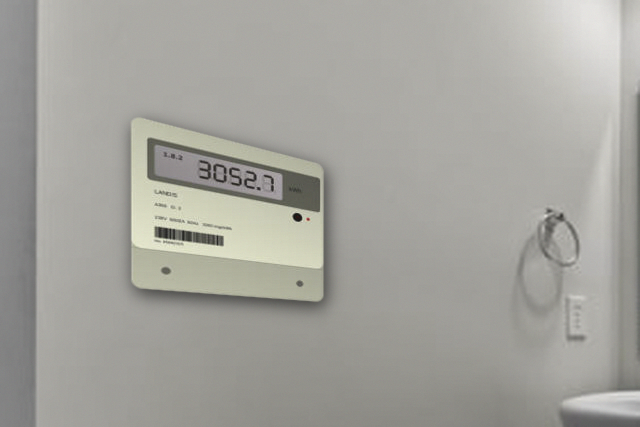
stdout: value=3052.7 unit=kWh
